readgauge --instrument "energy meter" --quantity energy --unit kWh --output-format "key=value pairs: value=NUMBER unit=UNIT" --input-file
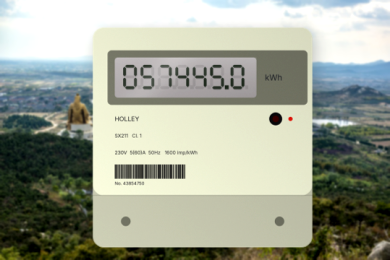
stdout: value=57445.0 unit=kWh
